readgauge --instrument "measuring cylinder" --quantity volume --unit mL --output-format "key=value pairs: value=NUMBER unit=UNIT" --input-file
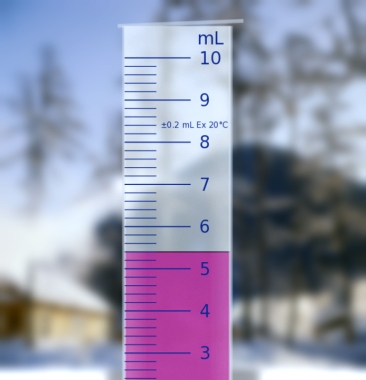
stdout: value=5.4 unit=mL
